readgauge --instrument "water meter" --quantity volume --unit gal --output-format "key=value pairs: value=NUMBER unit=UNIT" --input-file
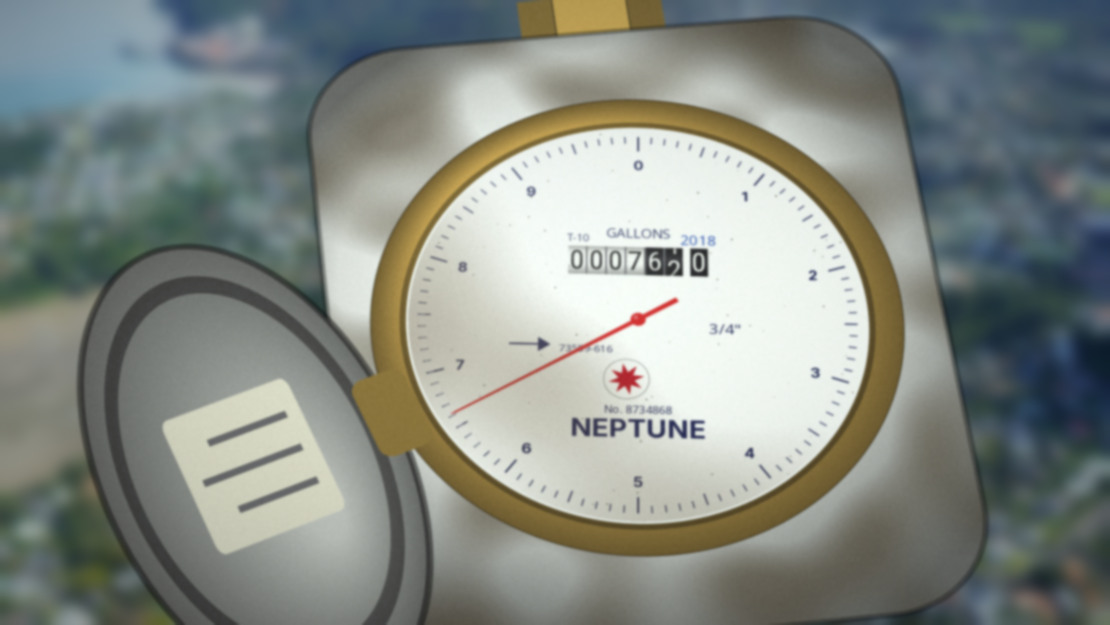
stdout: value=7616.6 unit=gal
